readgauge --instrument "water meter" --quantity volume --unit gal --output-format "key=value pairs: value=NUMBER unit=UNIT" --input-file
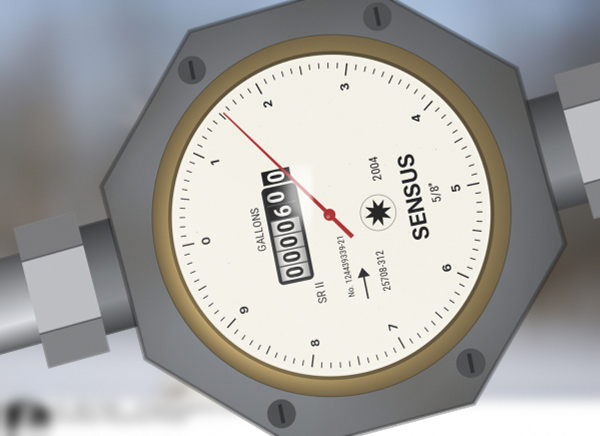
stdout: value=601.5 unit=gal
